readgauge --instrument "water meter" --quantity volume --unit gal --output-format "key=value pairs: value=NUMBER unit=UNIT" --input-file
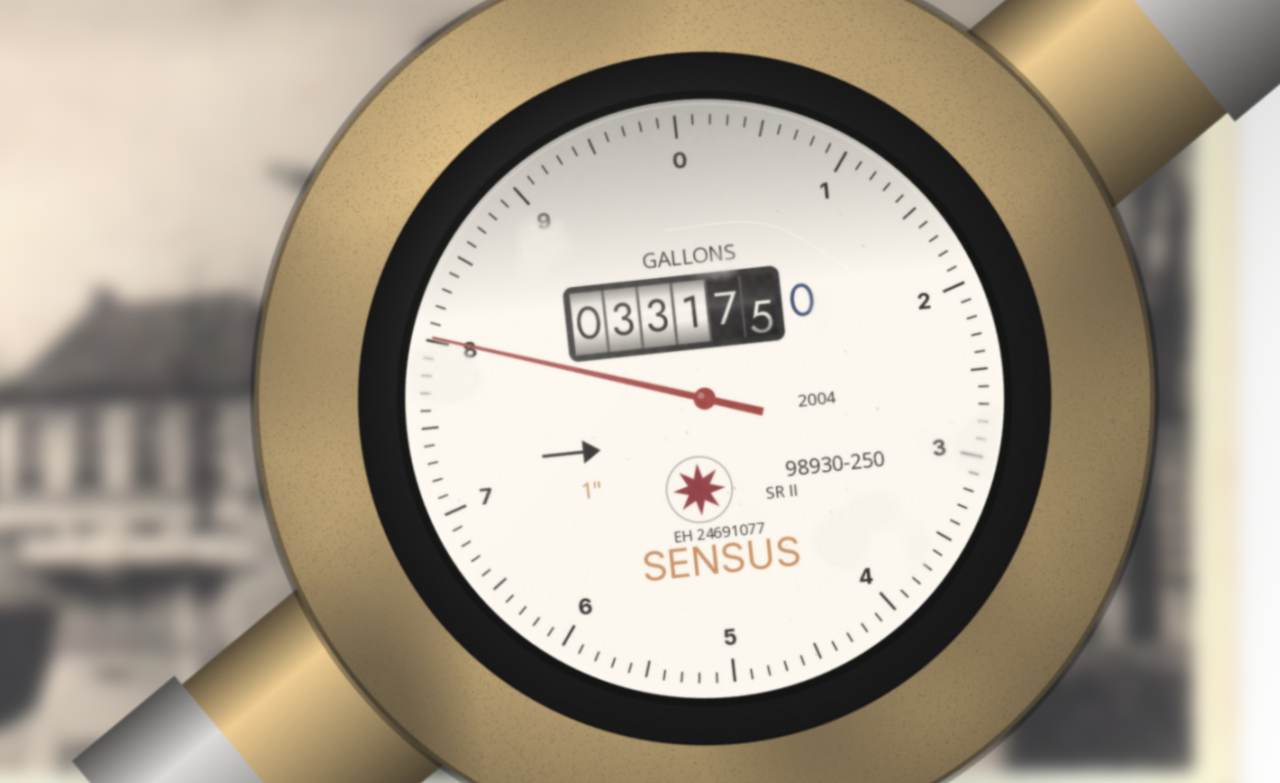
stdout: value=331748.0 unit=gal
